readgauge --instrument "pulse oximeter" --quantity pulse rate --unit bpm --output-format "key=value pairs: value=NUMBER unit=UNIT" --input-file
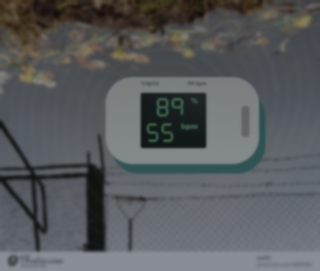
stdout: value=55 unit=bpm
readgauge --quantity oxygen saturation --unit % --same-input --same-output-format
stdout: value=89 unit=%
